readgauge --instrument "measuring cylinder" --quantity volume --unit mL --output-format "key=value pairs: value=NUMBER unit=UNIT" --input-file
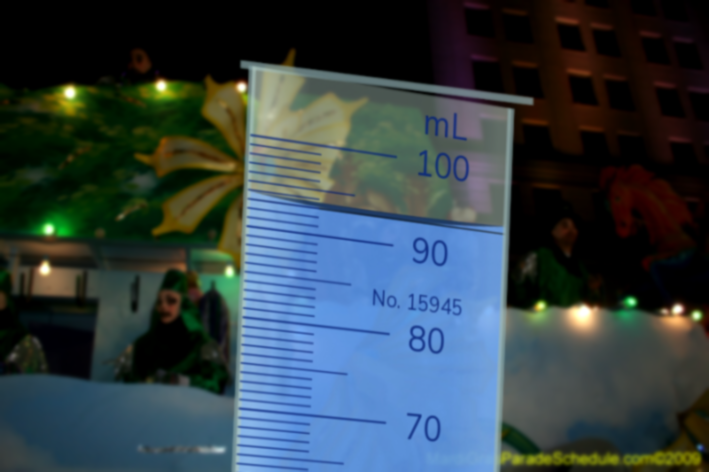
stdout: value=93 unit=mL
